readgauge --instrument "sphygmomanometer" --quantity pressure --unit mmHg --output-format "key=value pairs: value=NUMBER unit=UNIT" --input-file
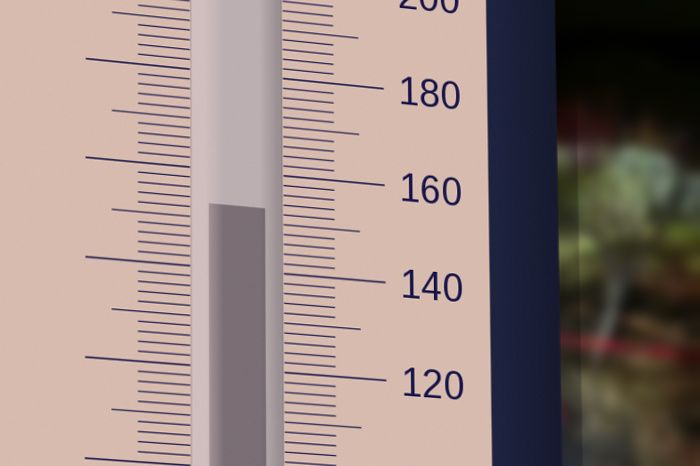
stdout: value=153 unit=mmHg
